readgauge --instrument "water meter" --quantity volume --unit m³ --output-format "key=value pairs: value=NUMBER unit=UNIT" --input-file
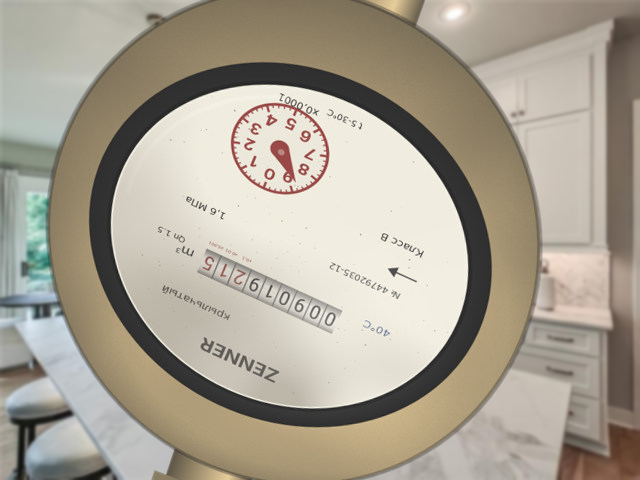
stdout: value=9019.2158 unit=m³
